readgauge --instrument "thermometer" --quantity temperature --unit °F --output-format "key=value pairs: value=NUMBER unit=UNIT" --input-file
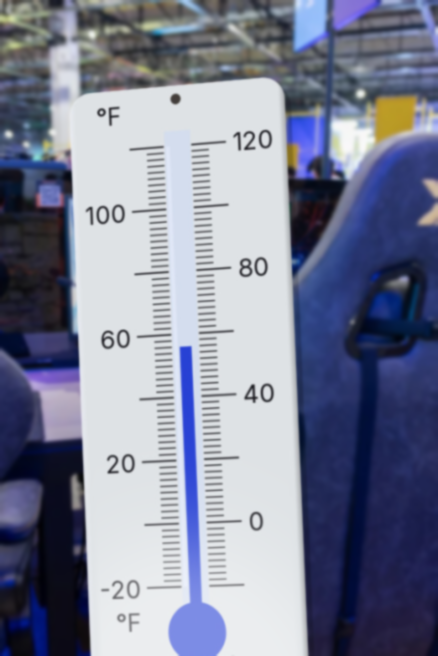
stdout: value=56 unit=°F
